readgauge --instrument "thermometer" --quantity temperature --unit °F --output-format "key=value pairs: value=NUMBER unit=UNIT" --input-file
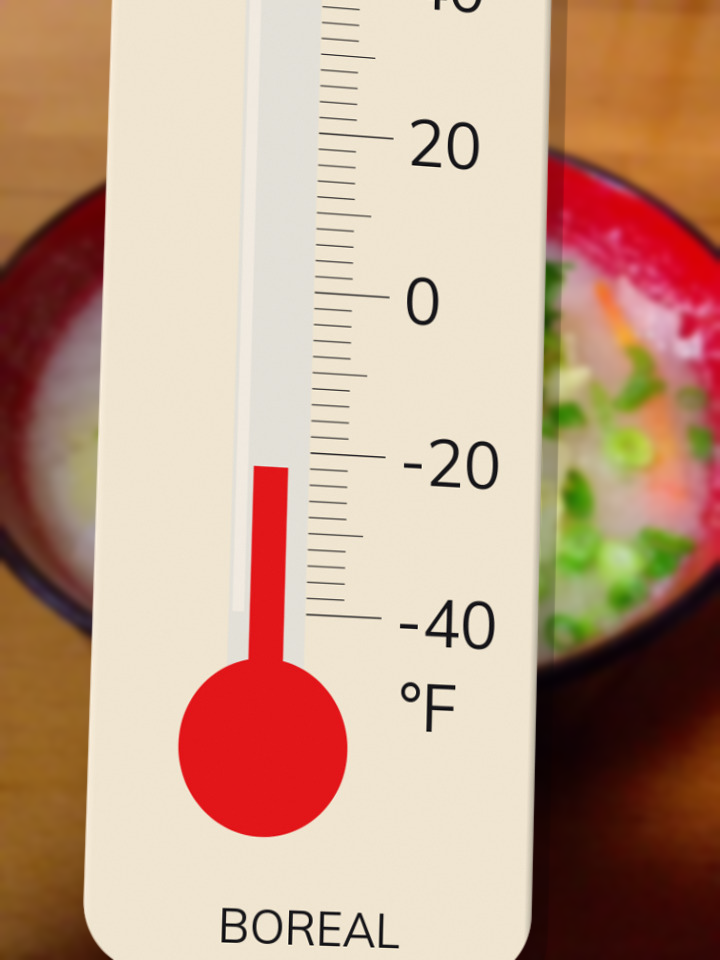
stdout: value=-22 unit=°F
